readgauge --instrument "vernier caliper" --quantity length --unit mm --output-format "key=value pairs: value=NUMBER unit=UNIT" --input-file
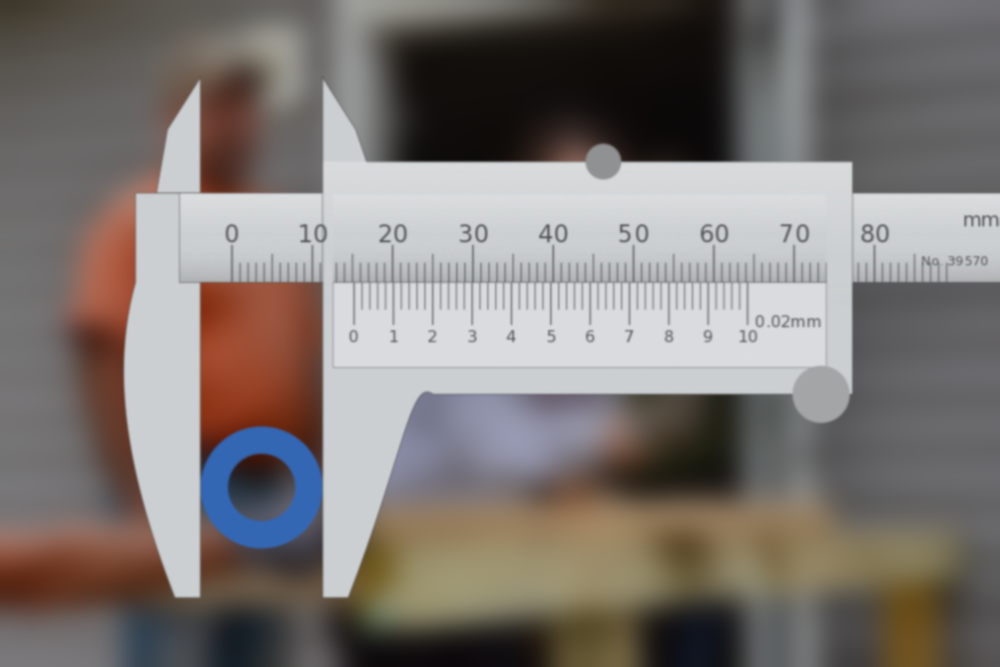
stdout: value=15.2 unit=mm
